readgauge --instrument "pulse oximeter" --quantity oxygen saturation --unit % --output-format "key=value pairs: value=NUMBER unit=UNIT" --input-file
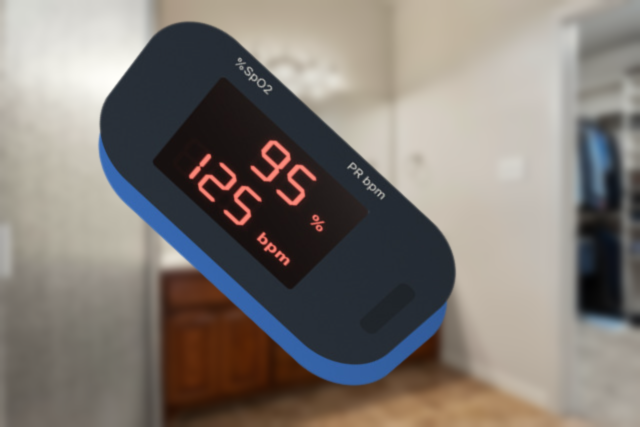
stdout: value=95 unit=%
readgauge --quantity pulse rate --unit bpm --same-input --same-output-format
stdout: value=125 unit=bpm
